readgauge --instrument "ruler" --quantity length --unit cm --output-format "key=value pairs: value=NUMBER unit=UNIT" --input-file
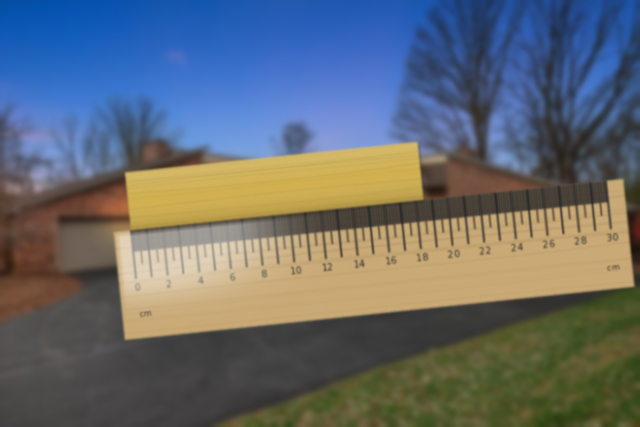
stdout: value=18.5 unit=cm
